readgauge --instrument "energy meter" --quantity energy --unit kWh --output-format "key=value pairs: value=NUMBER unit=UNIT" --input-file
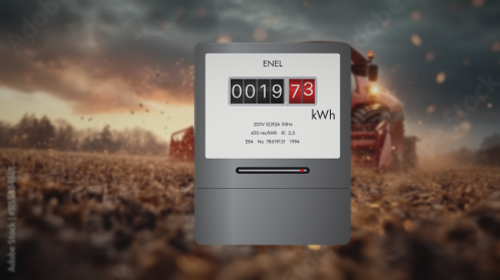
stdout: value=19.73 unit=kWh
